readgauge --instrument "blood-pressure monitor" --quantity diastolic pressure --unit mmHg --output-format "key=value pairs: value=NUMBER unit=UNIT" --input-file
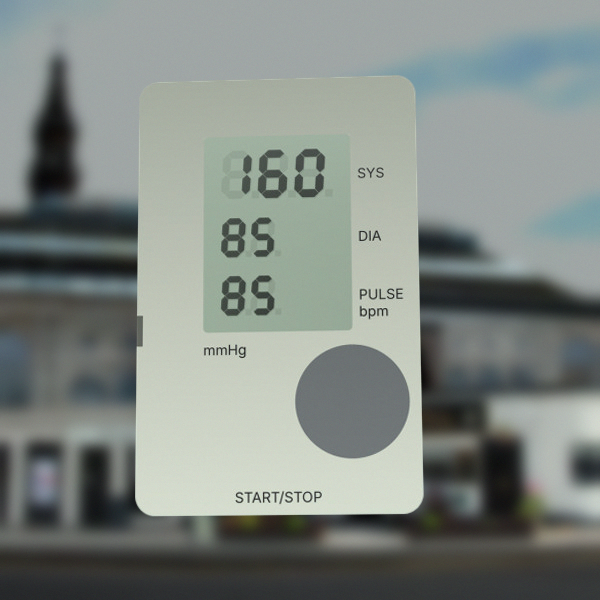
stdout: value=85 unit=mmHg
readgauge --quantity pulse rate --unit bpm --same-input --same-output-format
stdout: value=85 unit=bpm
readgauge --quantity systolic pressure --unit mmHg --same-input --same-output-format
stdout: value=160 unit=mmHg
